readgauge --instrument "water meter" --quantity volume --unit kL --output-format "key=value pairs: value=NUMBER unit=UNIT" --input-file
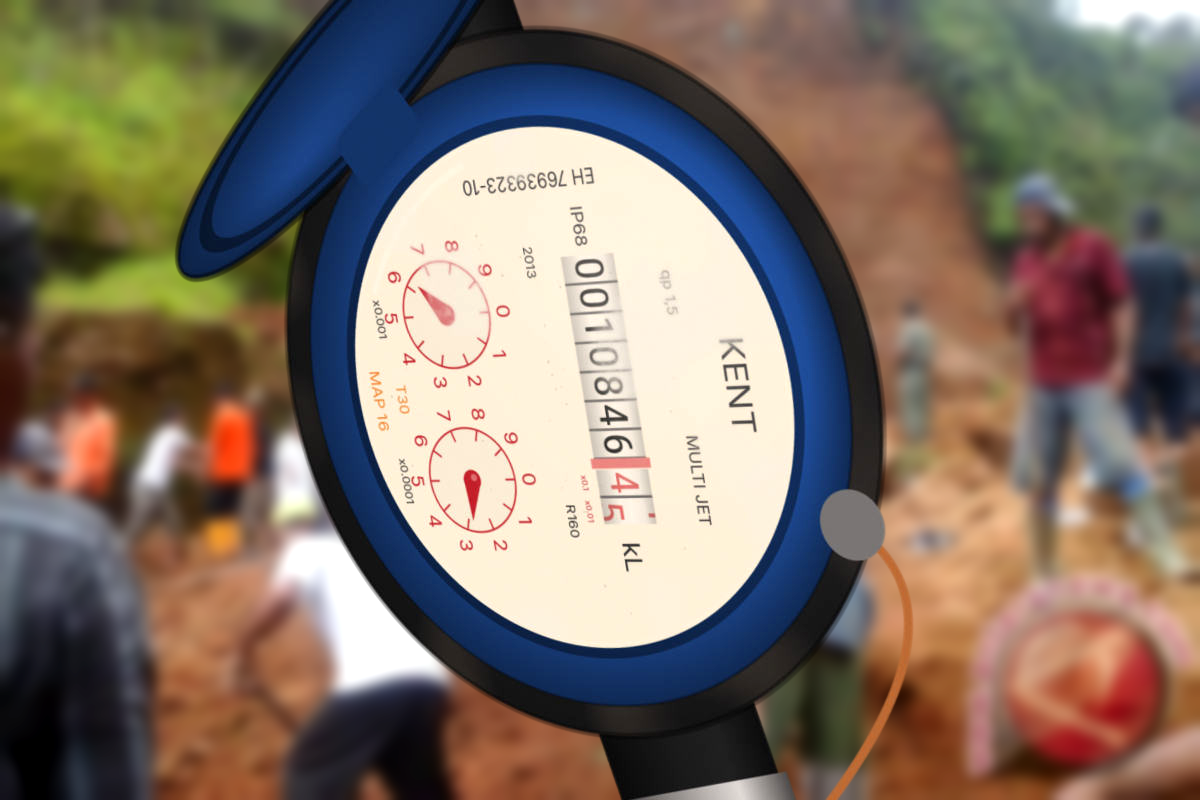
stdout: value=10846.4462 unit=kL
